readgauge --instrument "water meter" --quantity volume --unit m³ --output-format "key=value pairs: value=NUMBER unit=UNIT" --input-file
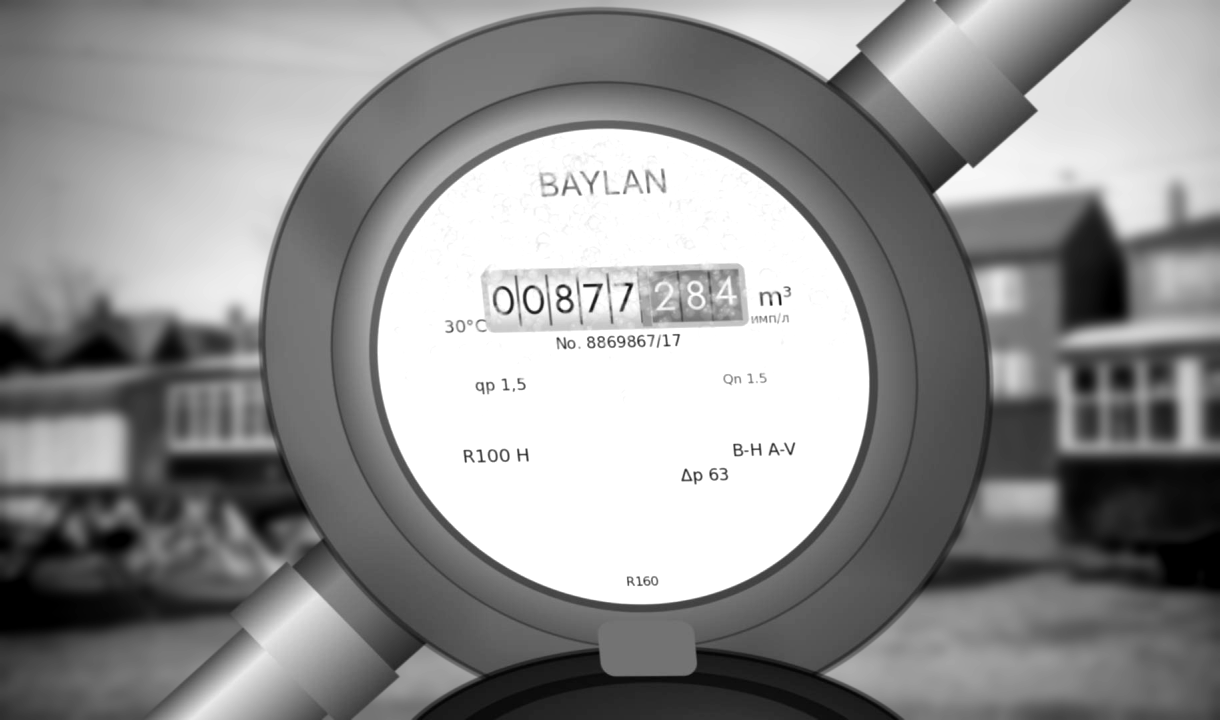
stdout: value=877.284 unit=m³
